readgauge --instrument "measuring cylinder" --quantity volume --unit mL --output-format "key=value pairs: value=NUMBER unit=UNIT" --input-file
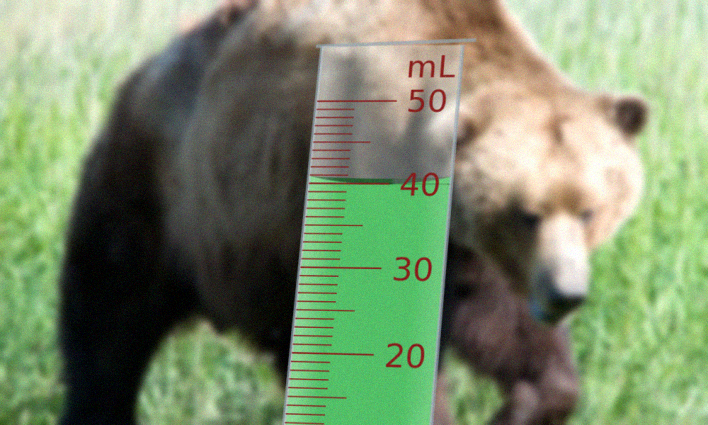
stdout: value=40 unit=mL
